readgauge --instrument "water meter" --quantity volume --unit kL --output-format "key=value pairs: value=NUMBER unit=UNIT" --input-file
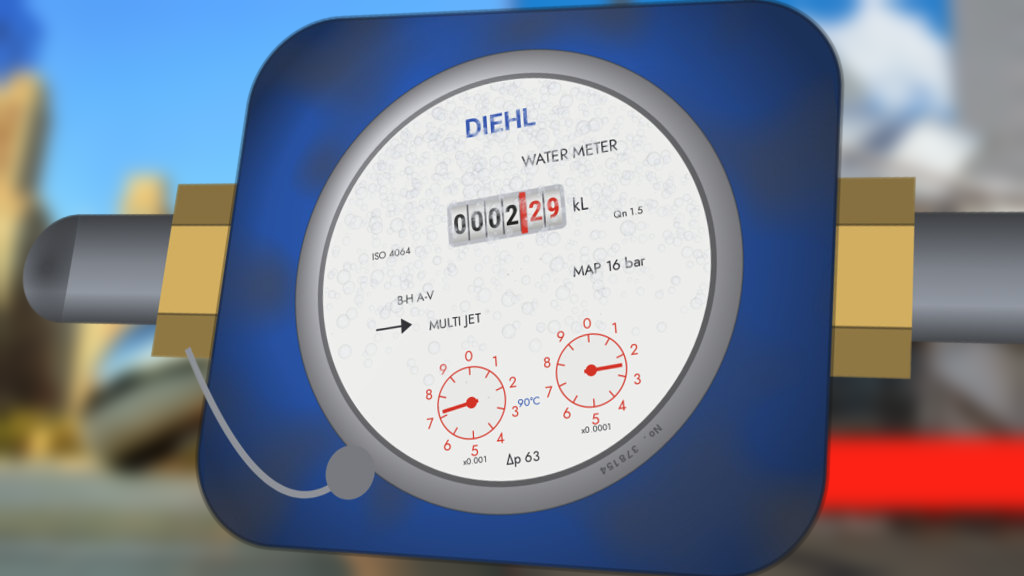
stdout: value=2.2972 unit=kL
